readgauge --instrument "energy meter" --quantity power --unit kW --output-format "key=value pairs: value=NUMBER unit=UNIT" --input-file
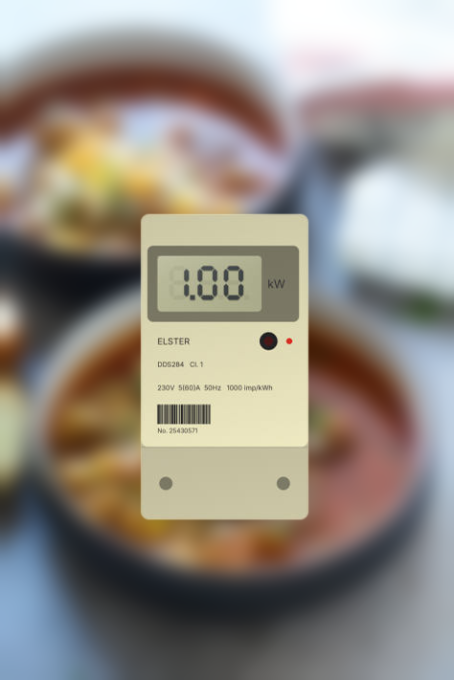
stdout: value=1.00 unit=kW
